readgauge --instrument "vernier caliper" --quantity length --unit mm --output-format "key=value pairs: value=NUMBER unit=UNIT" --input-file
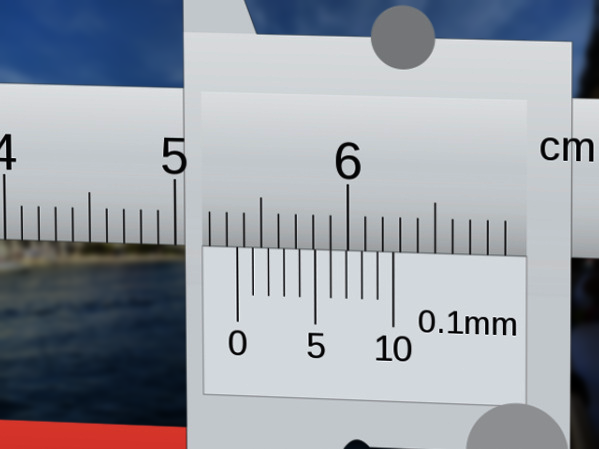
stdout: value=53.6 unit=mm
